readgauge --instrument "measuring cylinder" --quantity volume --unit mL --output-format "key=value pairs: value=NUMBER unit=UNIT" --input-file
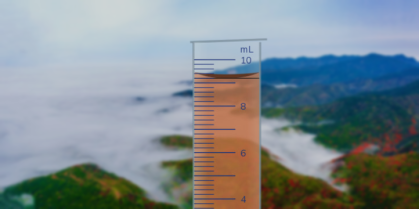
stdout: value=9.2 unit=mL
